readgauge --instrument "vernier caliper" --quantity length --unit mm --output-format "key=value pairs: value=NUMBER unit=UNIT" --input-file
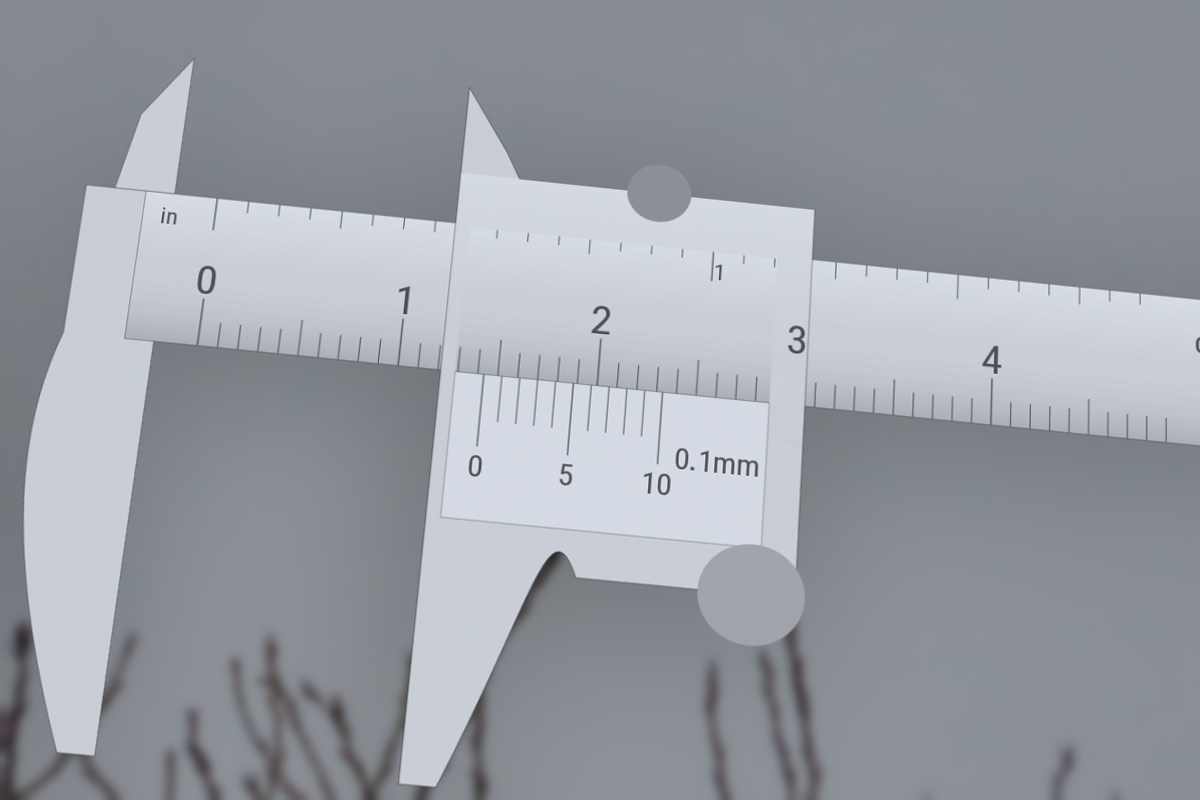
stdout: value=14.3 unit=mm
